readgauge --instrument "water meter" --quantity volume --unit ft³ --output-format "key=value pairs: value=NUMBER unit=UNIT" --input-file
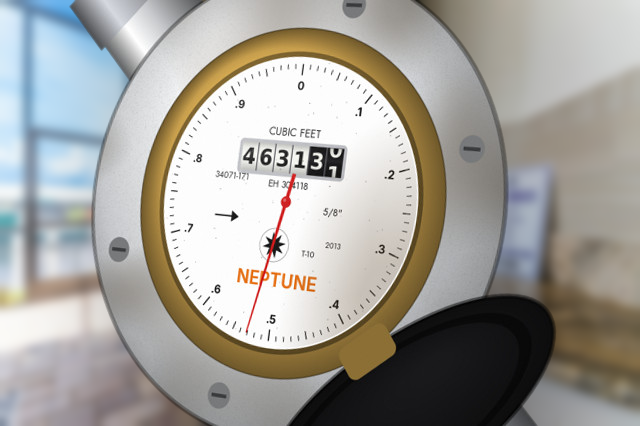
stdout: value=463130.53 unit=ft³
